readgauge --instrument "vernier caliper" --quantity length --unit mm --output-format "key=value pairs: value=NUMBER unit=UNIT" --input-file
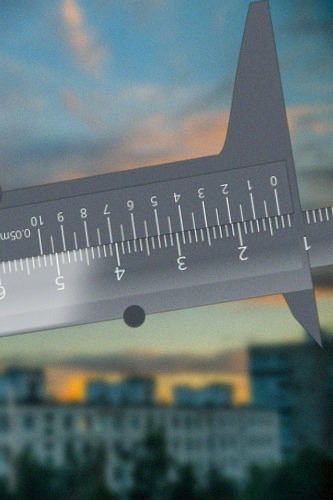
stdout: value=13.4 unit=mm
